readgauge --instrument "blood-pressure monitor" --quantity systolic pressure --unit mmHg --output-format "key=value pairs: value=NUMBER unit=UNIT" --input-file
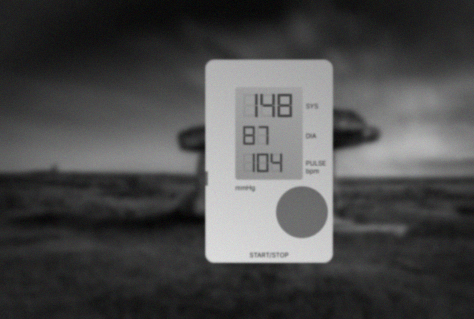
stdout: value=148 unit=mmHg
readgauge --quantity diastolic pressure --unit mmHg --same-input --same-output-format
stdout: value=87 unit=mmHg
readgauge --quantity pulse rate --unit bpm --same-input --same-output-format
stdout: value=104 unit=bpm
